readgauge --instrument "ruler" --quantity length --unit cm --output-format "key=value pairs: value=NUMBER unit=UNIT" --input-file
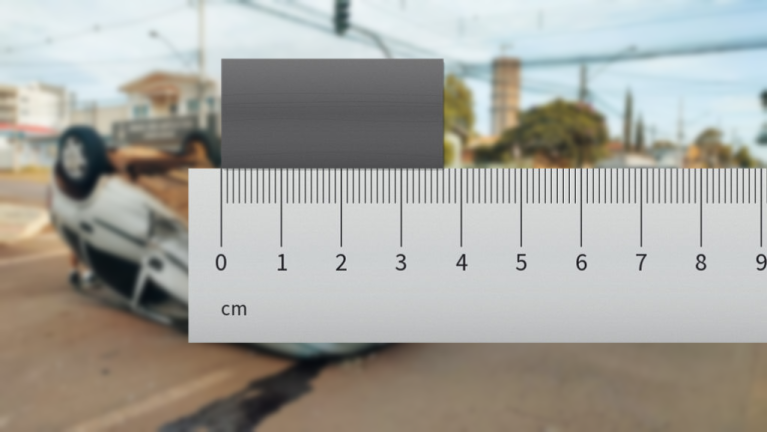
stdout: value=3.7 unit=cm
